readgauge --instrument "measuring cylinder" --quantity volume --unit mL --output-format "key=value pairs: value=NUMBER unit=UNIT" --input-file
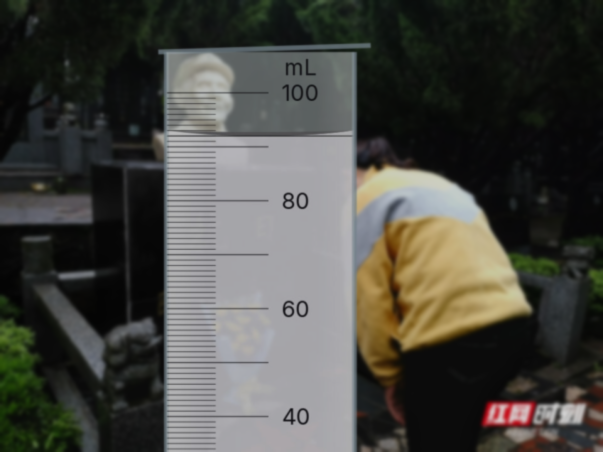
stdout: value=92 unit=mL
